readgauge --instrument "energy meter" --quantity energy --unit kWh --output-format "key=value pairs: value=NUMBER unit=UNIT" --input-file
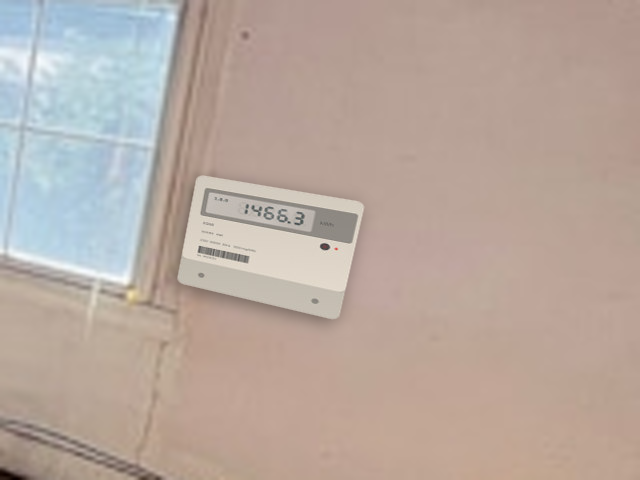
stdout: value=1466.3 unit=kWh
